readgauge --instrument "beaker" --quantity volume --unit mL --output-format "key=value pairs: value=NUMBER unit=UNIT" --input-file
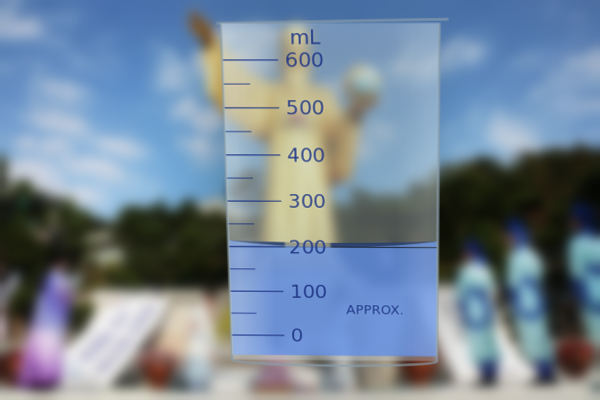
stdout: value=200 unit=mL
